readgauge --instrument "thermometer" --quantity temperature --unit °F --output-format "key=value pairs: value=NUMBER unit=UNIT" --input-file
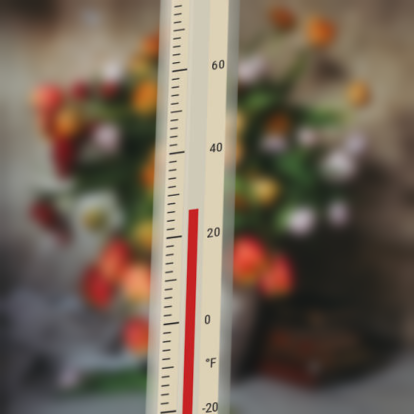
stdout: value=26 unit=°F
